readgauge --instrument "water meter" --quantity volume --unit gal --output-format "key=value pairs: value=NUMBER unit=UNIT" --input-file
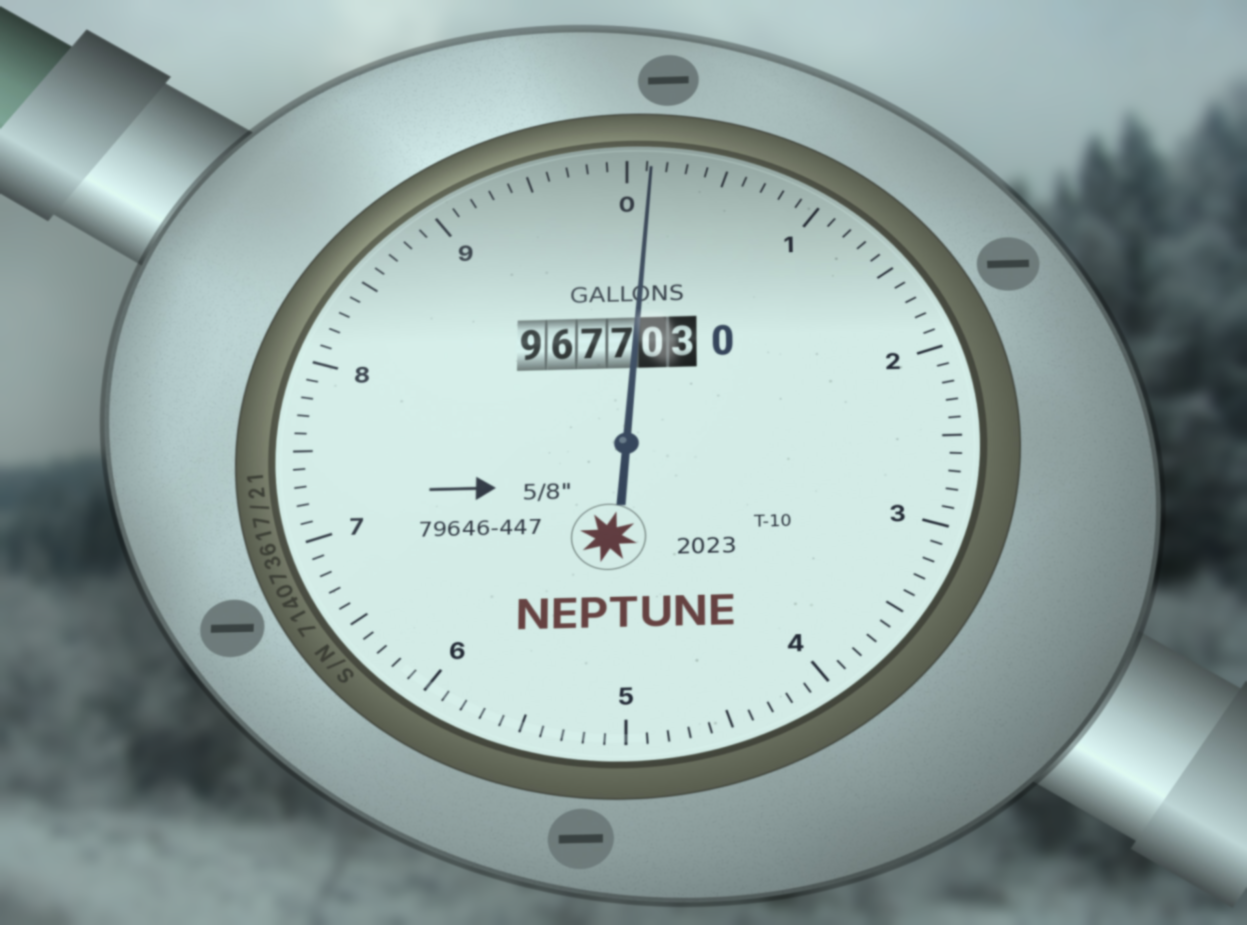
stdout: value=9677030.1 unit=gal
